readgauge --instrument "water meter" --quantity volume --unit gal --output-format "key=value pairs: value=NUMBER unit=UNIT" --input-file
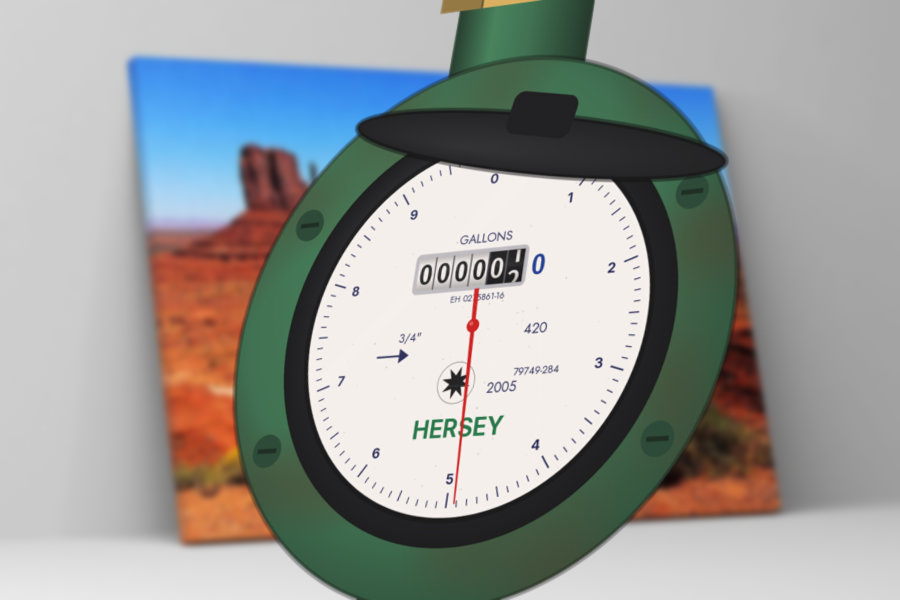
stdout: value=14.9 unit=gal
